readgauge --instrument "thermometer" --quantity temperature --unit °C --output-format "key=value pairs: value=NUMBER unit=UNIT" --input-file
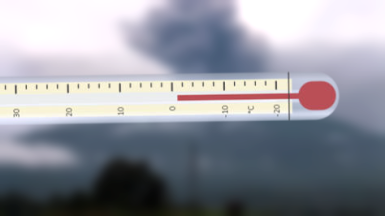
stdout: value=-1 unit=°C
